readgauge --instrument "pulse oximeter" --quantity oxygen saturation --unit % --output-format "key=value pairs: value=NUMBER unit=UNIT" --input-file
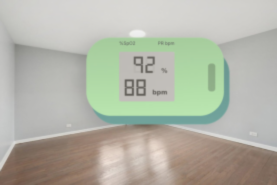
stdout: value=92 unit=%
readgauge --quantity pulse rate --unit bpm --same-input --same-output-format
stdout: value=88 unit=bpm
